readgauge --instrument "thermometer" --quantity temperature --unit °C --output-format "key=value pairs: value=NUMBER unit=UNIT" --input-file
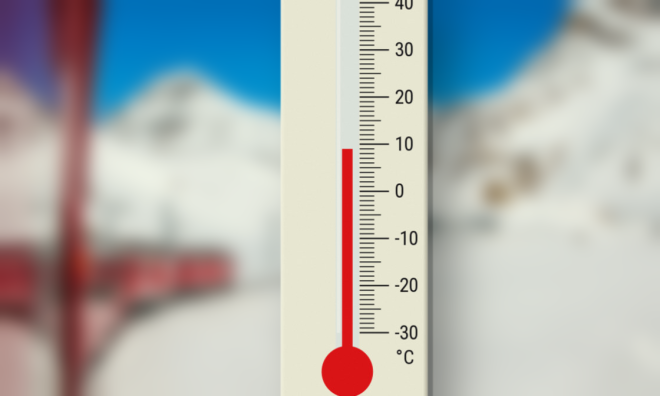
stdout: value=9 unit=°C
